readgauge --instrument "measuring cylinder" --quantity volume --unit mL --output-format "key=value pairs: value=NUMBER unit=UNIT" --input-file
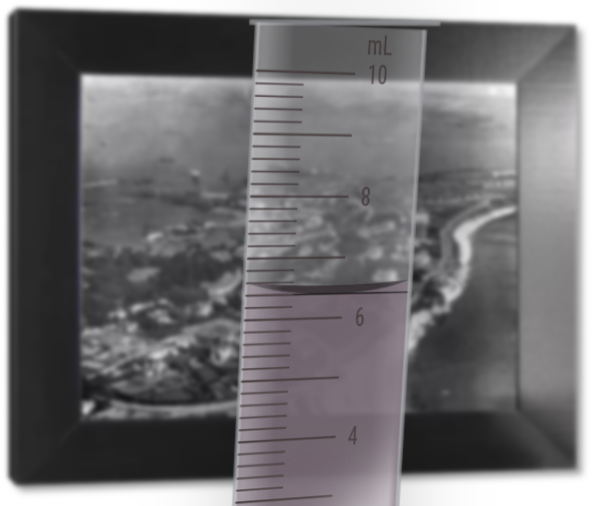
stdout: value=6.4 unit=mL
